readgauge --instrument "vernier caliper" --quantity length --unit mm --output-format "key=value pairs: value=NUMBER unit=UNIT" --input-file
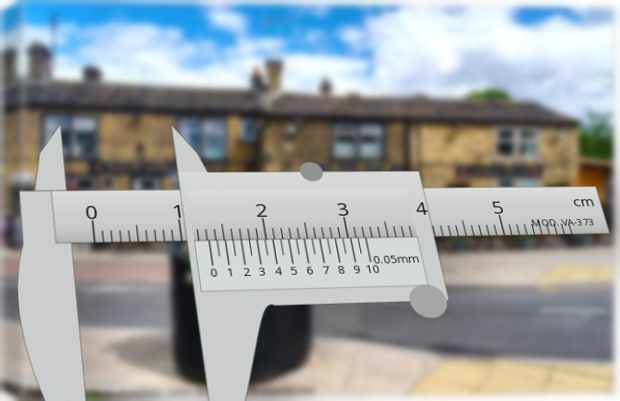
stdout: value=13.2 unit=mm
